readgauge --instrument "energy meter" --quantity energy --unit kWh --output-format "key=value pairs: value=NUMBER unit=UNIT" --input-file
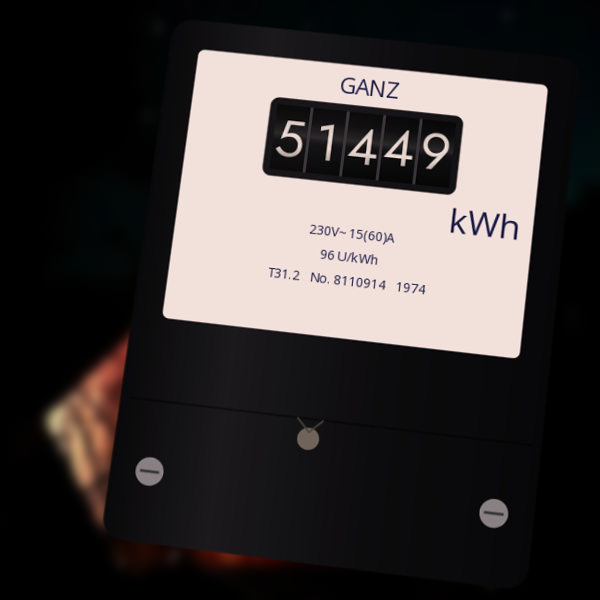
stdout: value=51449 unit=kWh
